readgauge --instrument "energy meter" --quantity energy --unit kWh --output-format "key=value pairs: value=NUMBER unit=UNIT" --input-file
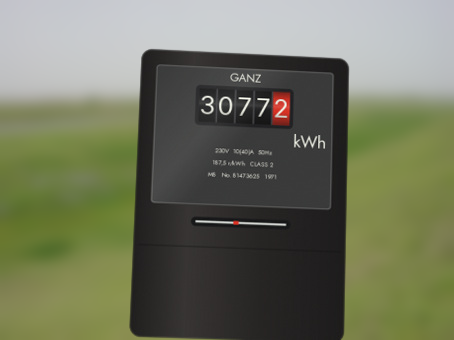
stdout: value=3077.2 unit=kWh
